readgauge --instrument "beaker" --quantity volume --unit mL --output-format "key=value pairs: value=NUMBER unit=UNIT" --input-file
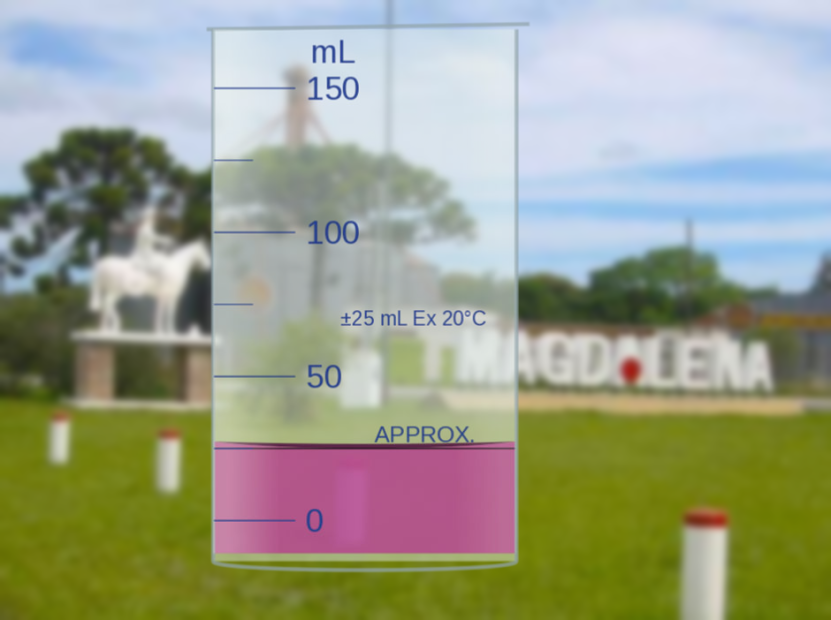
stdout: value=25 unit=mL
